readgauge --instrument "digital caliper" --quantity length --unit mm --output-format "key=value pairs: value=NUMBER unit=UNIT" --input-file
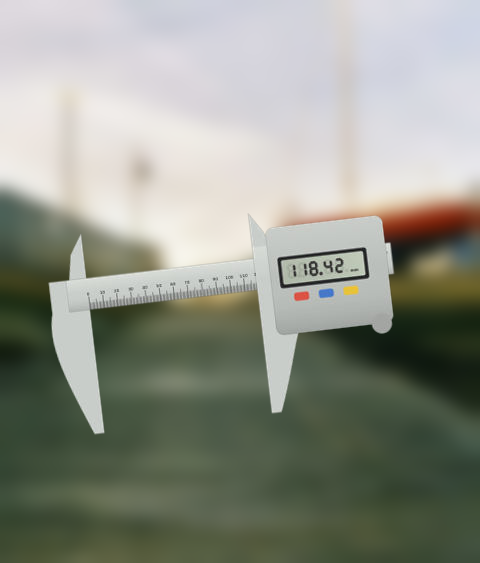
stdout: value=118.42 unit=mm
